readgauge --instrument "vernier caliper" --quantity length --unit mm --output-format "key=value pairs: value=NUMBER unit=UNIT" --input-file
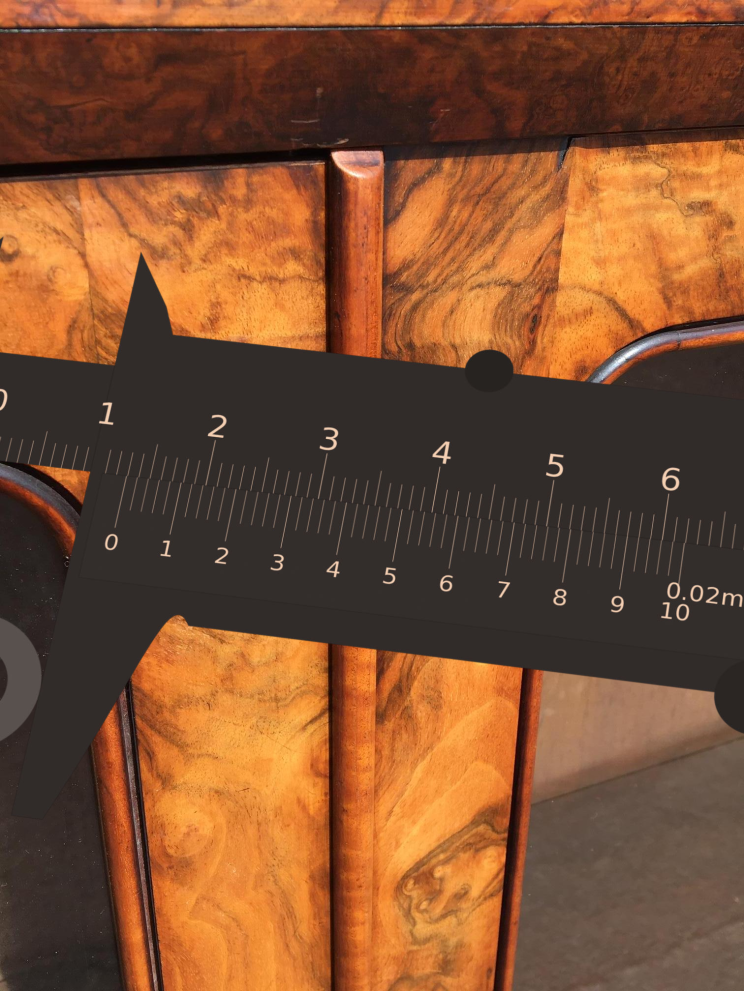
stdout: value=12.9 unit=mm
